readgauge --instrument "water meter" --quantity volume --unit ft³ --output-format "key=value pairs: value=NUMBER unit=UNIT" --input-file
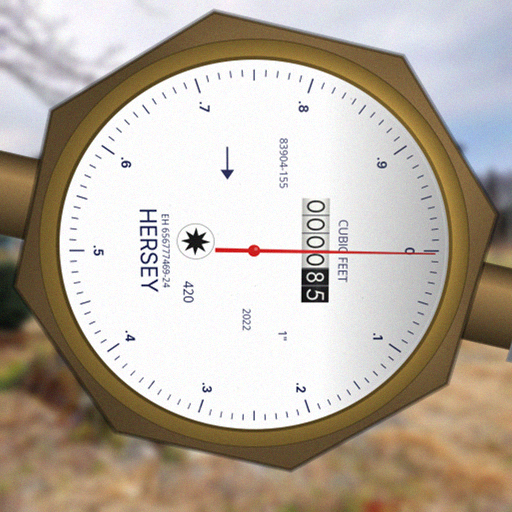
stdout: value=85.00 unit=ft³
